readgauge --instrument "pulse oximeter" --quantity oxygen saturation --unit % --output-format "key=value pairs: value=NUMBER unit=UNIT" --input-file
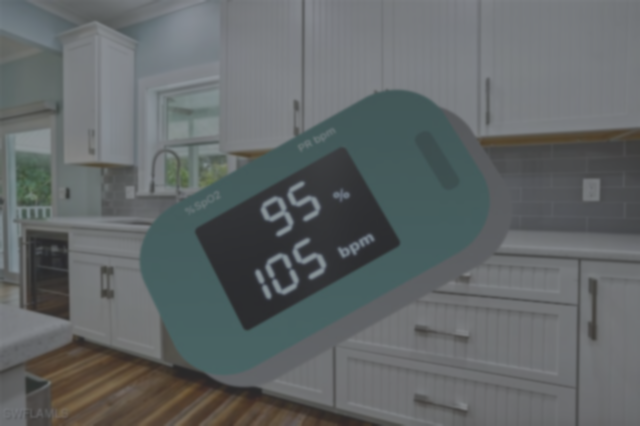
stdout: value=95 unit=%
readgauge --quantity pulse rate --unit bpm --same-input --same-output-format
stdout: value=105 unit=bpm
